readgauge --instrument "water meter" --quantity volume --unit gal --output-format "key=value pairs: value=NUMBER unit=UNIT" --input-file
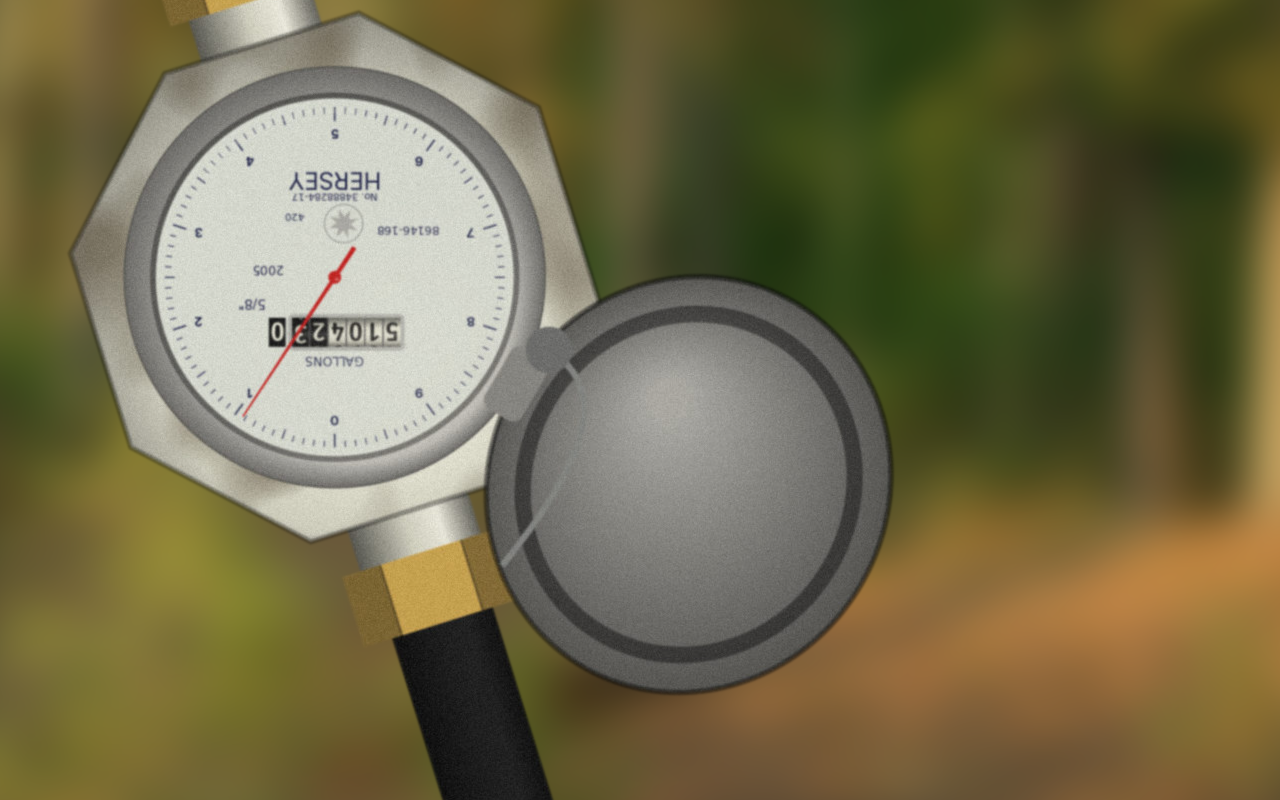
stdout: value=5104230.9 unit=gal
